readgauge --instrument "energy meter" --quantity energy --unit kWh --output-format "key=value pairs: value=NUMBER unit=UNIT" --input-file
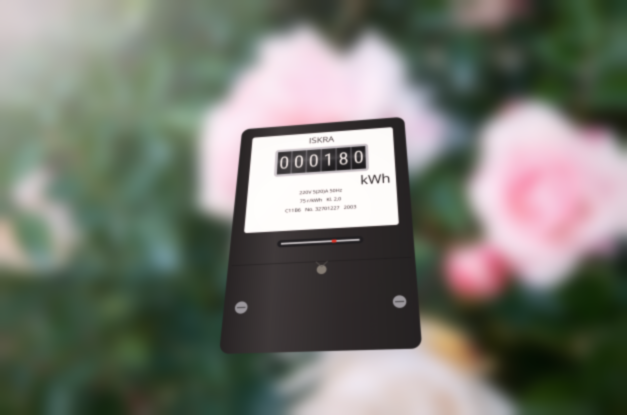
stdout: value=180 unit=kWh
